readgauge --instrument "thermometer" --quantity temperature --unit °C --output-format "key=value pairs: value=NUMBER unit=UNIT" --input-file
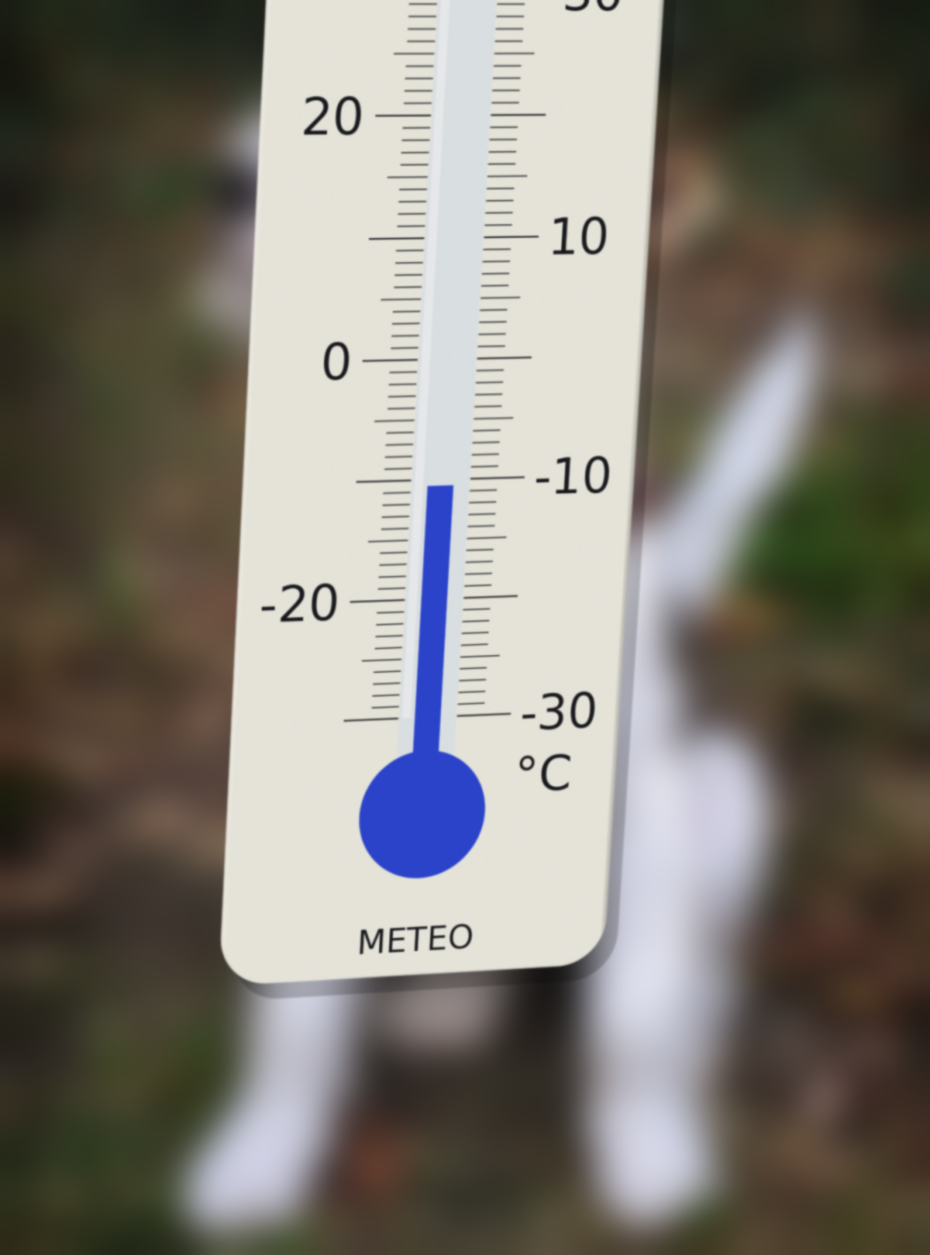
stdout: value=-10.5 unit=°C
